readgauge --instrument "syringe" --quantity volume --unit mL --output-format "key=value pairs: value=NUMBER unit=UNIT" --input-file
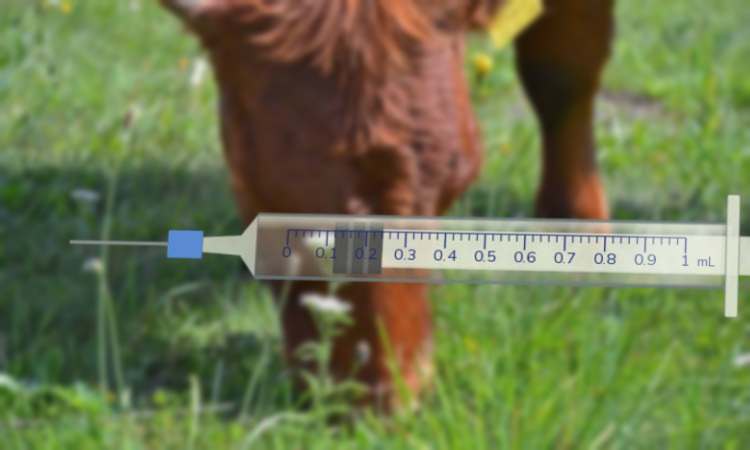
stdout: value=0.12 unit=mL
